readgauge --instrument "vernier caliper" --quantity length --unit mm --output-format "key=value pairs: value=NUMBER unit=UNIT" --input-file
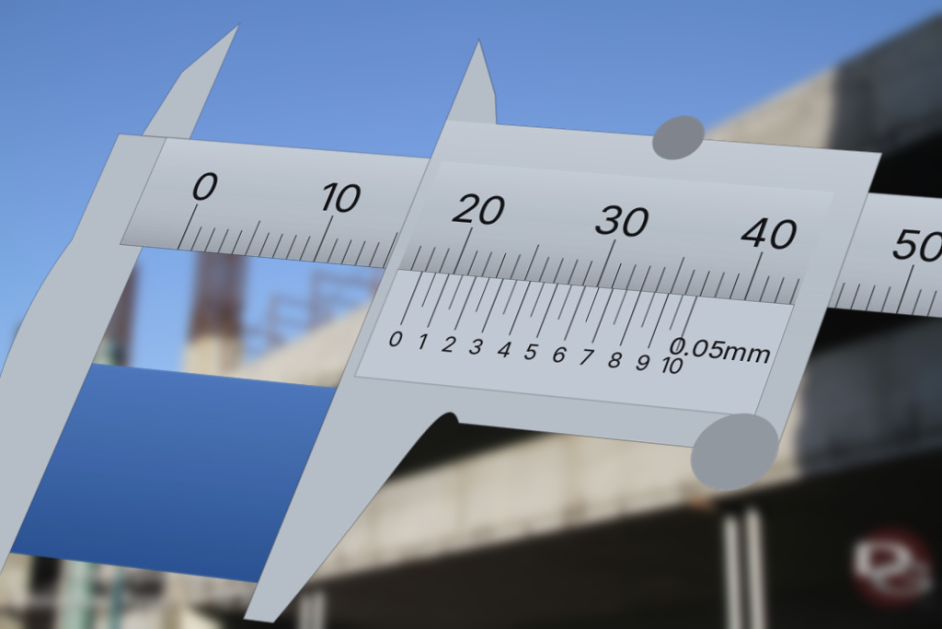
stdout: value=17.8 unit=mm
